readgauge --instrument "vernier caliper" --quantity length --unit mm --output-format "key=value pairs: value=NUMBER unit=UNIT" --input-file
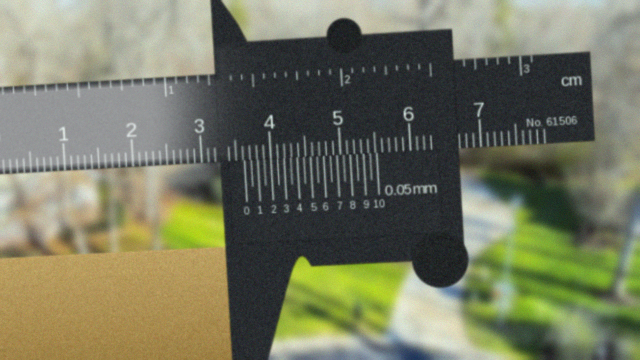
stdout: value=36.2 unit=mm
